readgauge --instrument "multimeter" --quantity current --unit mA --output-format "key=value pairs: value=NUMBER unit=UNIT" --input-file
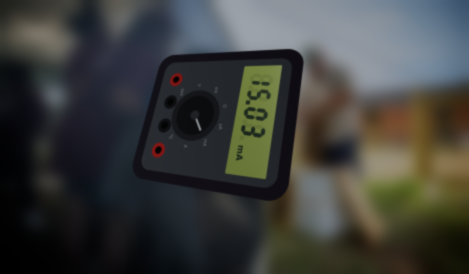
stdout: value=15.03 unit=mA
